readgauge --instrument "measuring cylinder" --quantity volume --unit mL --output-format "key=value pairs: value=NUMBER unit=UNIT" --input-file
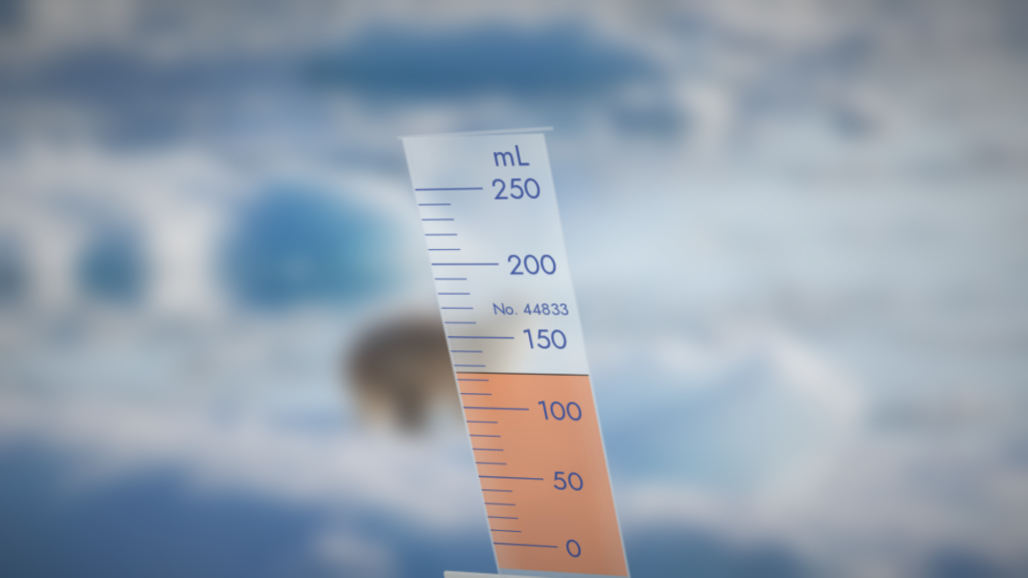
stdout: value=125 unit=mL
